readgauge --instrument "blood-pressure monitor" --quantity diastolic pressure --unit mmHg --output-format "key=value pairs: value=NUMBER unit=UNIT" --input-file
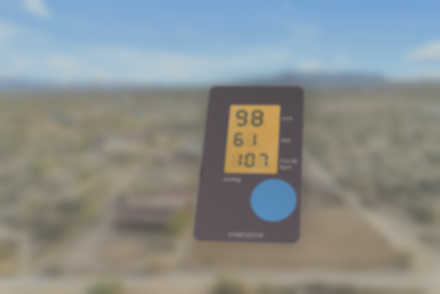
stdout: value=61 unit=mmHg
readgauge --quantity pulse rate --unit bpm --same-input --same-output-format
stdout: value=107 unit=bpm
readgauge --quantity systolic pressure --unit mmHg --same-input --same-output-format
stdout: value=98 unit=mmHg
